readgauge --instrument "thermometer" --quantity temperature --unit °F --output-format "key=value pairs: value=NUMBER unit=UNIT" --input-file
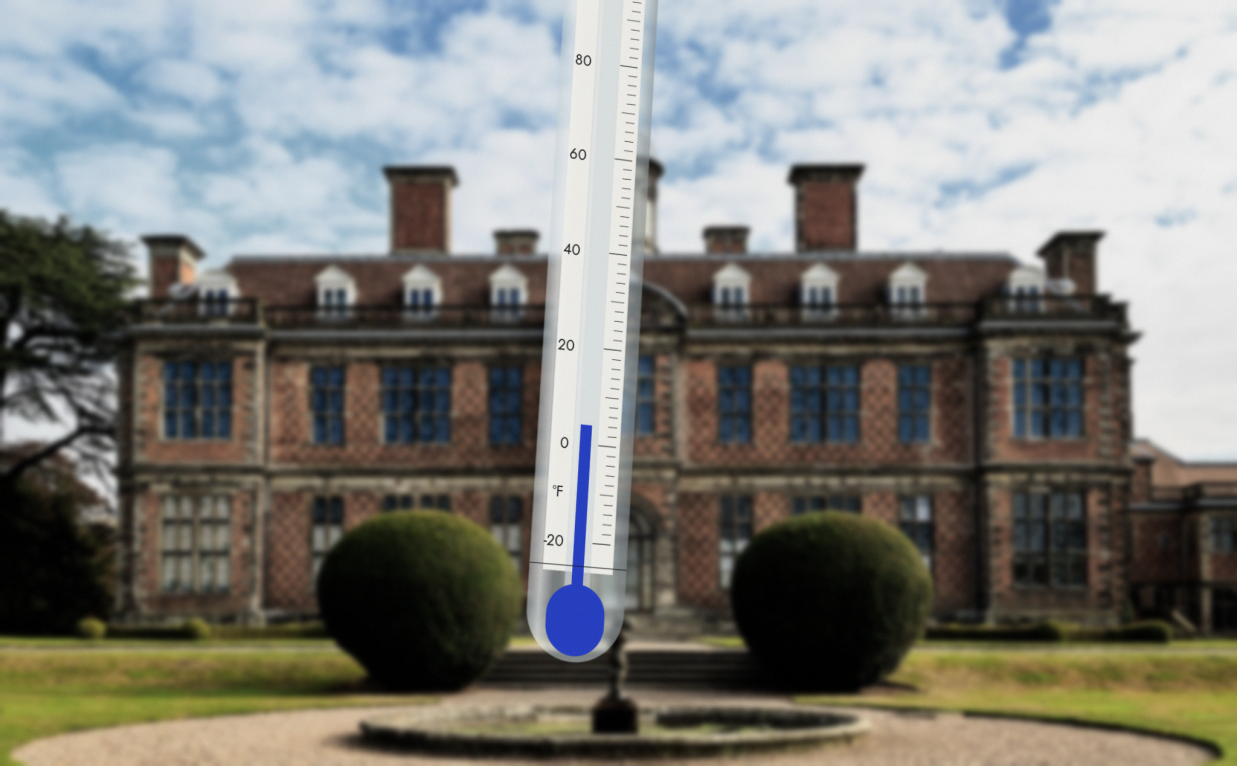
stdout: value=4 unit=°F
